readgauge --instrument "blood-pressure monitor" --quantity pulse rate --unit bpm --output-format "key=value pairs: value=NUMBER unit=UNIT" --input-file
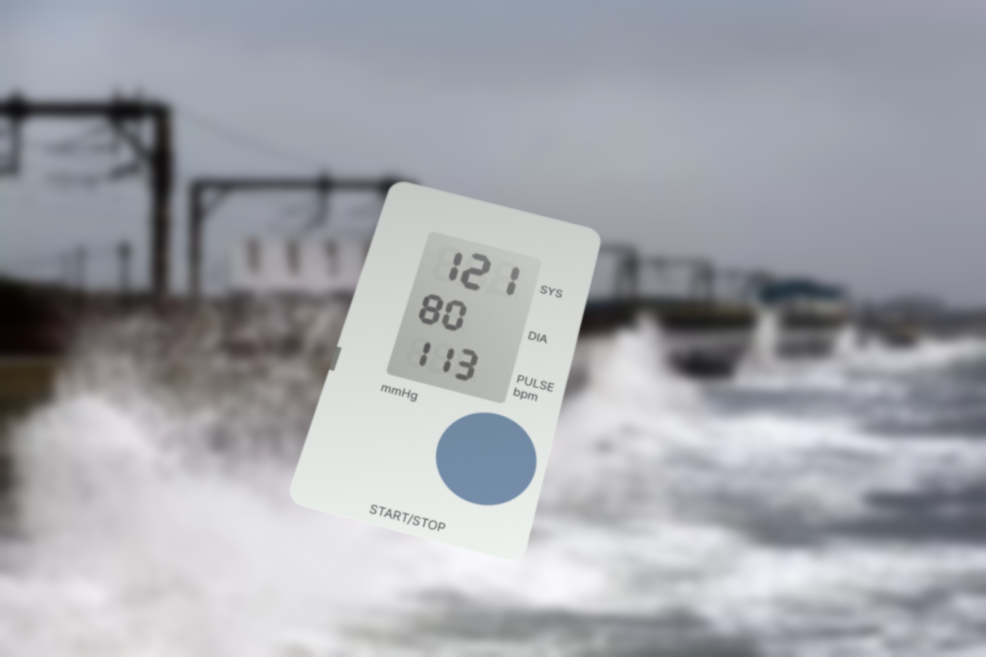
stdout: value=113 unit=bpm
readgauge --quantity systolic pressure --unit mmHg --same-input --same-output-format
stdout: value=121 unit=mmHg
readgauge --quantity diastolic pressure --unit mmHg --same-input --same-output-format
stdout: value=80 unit=mmHg
